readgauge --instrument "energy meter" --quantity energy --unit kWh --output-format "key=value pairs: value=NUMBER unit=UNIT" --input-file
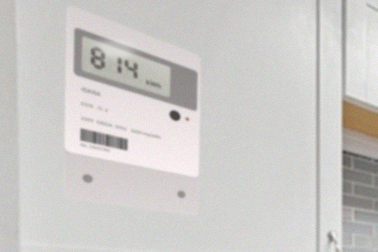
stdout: value=814 unit=kWh
